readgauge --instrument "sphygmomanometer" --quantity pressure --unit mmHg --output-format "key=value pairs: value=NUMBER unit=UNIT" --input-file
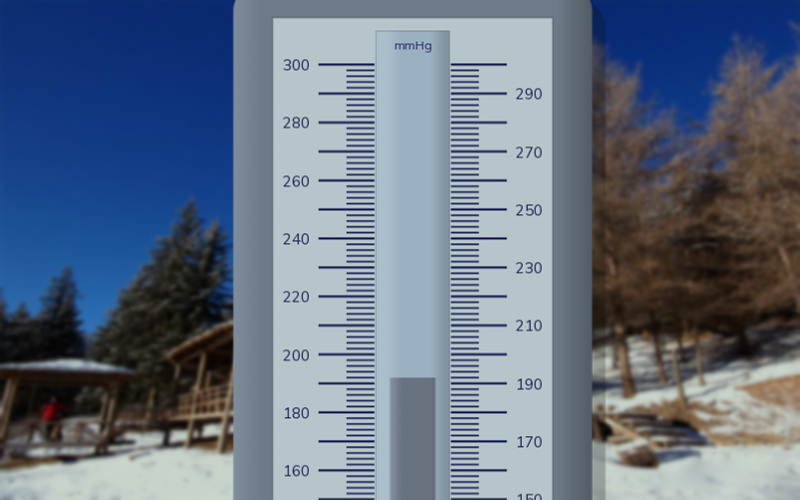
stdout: value=192 unit=mmHg
